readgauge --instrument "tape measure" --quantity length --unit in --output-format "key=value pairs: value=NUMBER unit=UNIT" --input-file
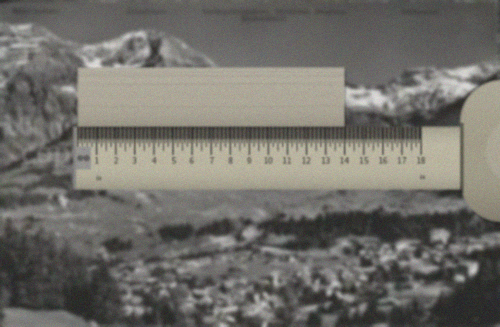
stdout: value=14 unit=in
